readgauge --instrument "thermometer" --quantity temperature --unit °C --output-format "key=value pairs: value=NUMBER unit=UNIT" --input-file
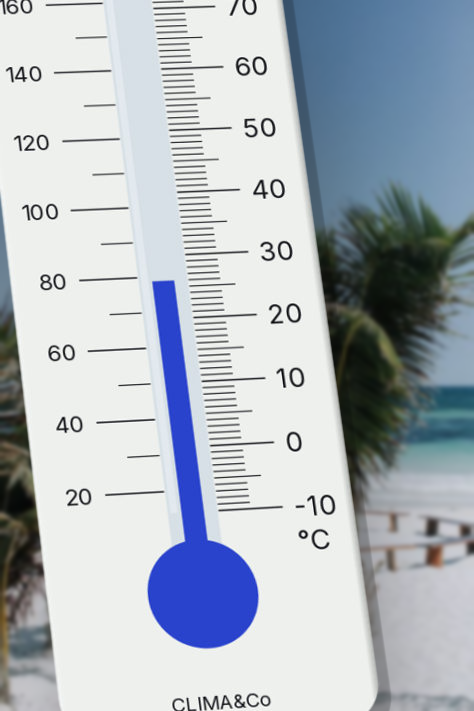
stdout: value=26 unit=°C
